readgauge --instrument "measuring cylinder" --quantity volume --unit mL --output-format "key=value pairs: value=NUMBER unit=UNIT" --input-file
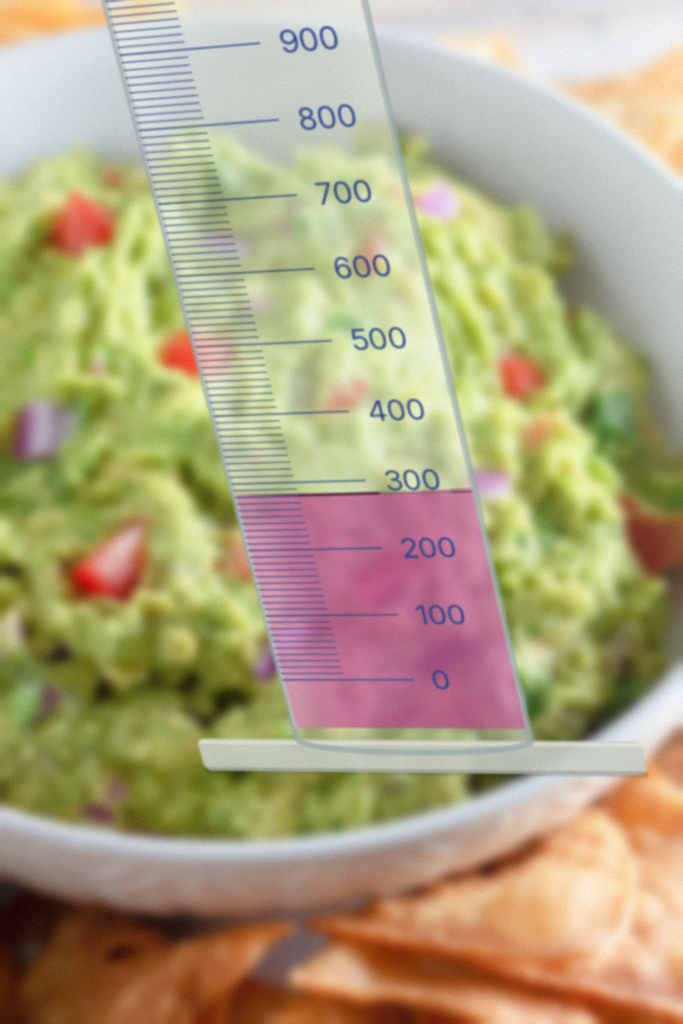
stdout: value=280 unit=mL
